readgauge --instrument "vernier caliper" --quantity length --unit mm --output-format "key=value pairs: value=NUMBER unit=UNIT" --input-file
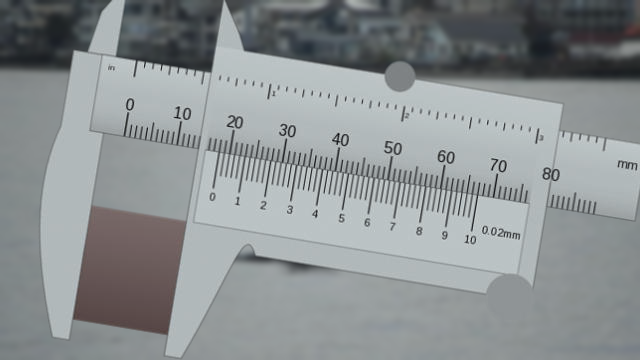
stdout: value=18.0 unit=mm
